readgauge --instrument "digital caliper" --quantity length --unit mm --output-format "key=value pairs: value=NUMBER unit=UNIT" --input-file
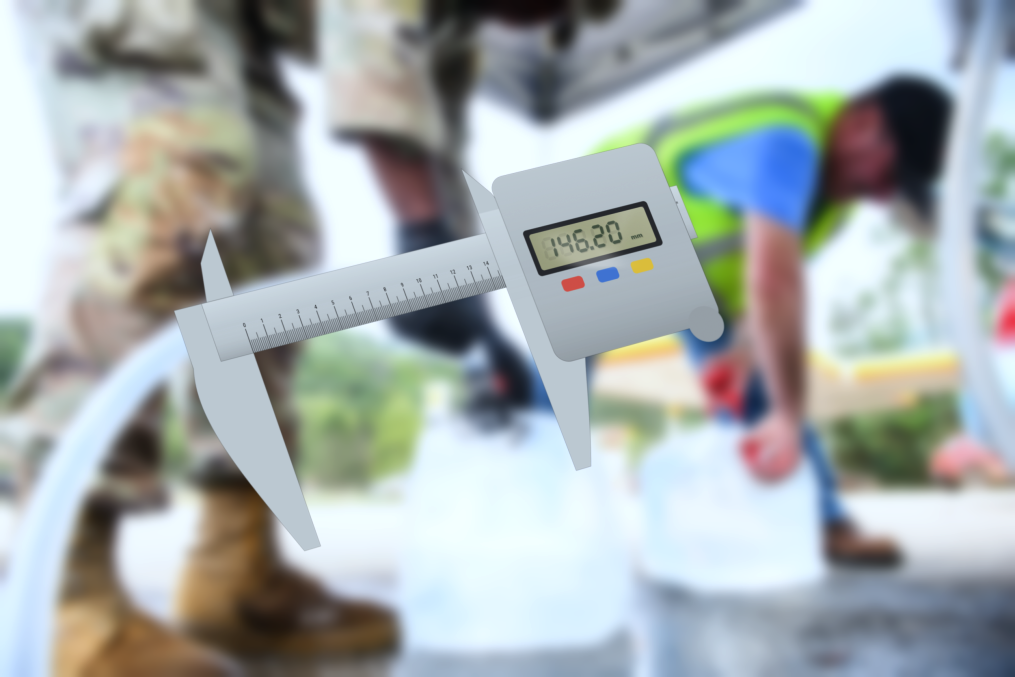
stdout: value=146.20 unit=mm
